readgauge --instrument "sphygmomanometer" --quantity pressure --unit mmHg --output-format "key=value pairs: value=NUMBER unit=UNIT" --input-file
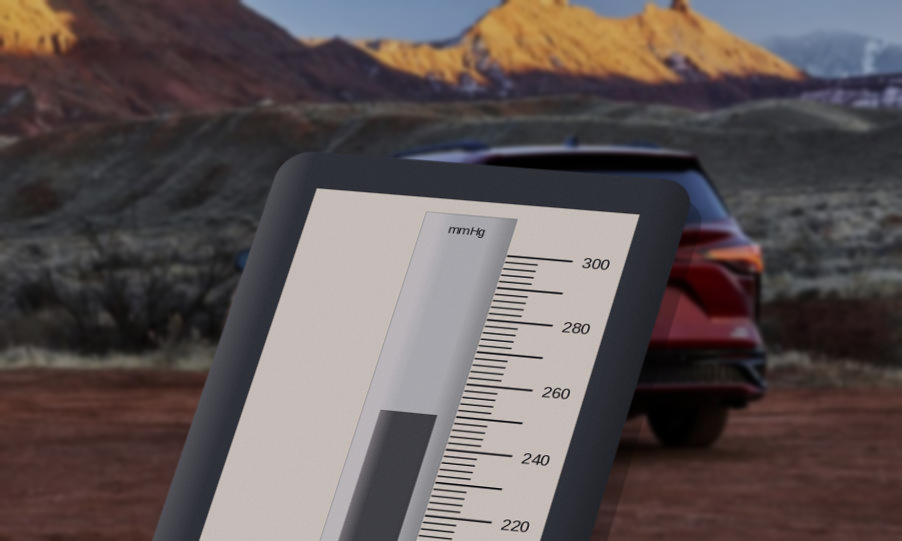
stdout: value=250 unit=mmHg
